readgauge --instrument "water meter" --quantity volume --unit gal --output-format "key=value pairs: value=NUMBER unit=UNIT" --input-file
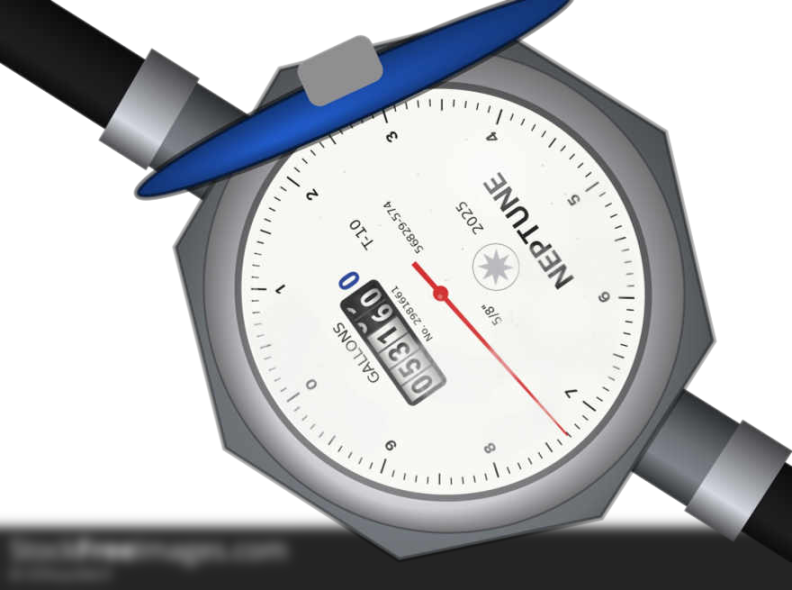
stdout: value=531597.3 unit=gal
